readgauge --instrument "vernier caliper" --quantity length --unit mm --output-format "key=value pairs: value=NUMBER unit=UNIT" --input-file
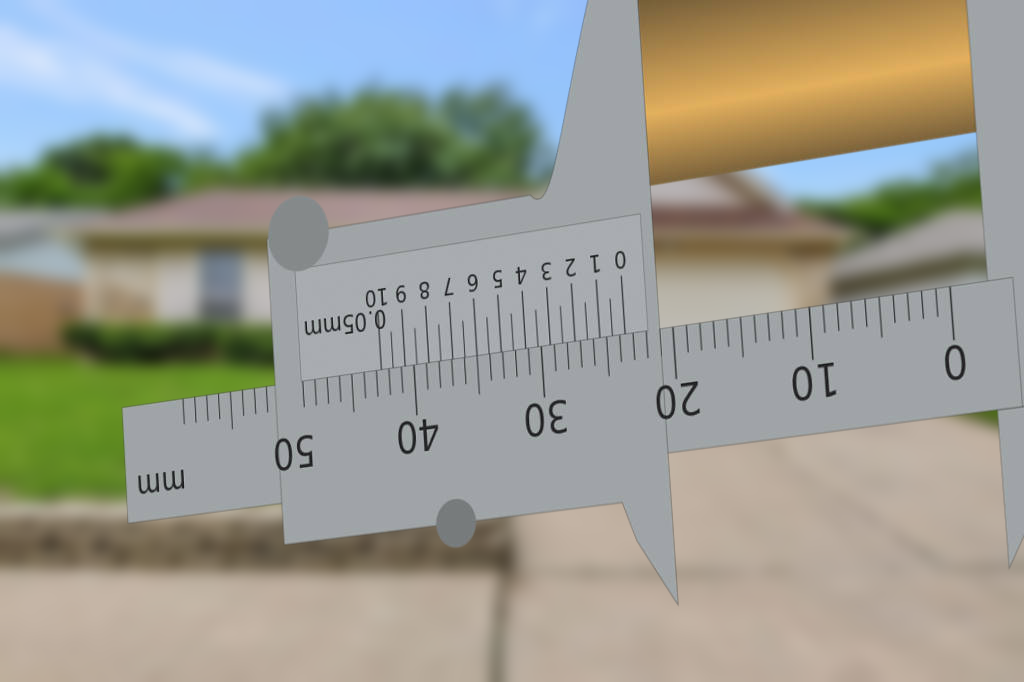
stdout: value=23.6 unit=mm
